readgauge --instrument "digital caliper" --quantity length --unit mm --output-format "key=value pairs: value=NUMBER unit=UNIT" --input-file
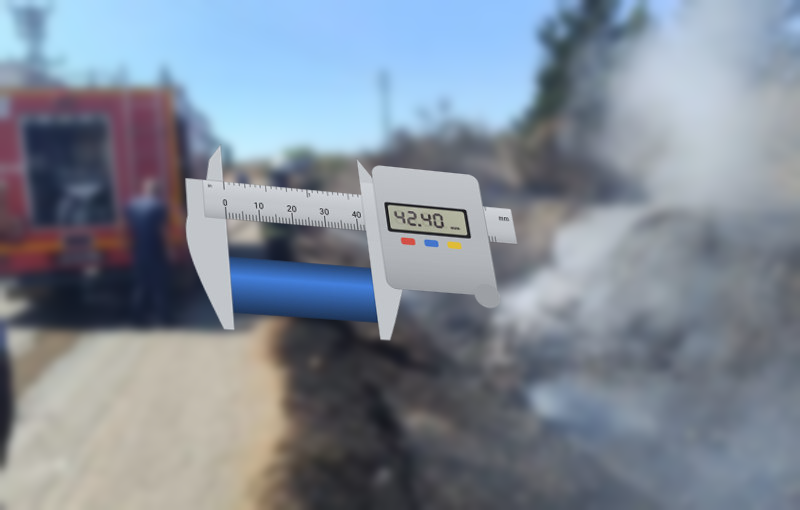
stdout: value=42.40 unit=mm
